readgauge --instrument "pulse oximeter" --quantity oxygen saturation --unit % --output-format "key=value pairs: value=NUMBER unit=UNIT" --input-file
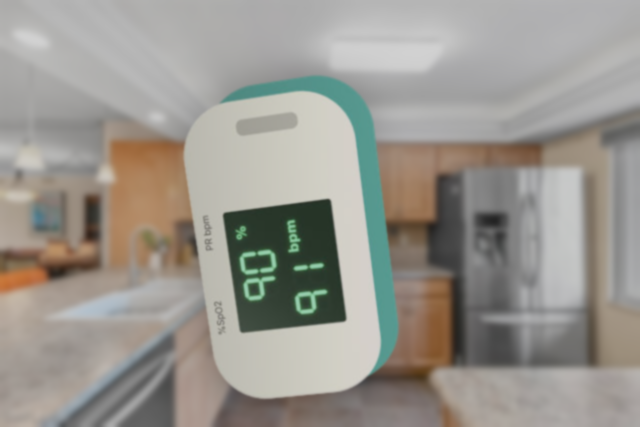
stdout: value=90 unit=%
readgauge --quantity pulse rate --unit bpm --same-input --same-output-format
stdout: value=91 unit=bpm
